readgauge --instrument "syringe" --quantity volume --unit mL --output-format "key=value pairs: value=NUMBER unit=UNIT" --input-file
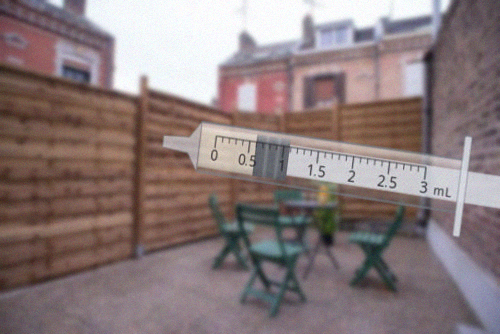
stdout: value=0.6 unit=mL
